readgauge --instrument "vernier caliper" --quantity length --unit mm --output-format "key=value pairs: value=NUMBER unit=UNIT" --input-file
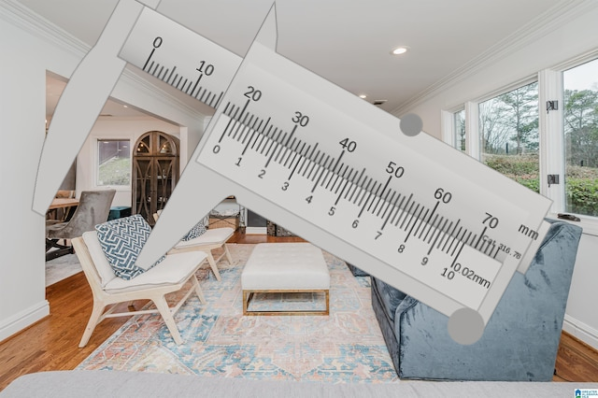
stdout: value=18.8 unit=mm
